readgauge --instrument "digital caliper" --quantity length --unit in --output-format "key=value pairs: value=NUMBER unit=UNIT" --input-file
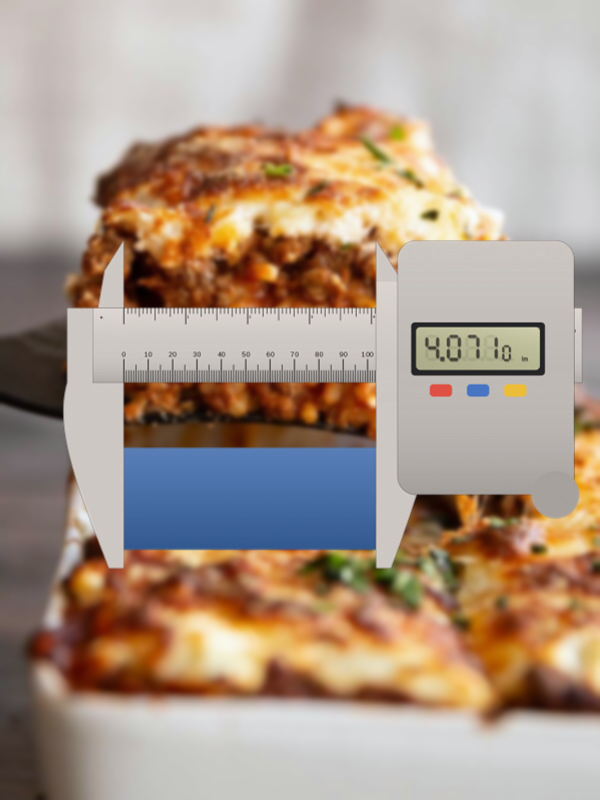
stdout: value=4.0710 unit=in
